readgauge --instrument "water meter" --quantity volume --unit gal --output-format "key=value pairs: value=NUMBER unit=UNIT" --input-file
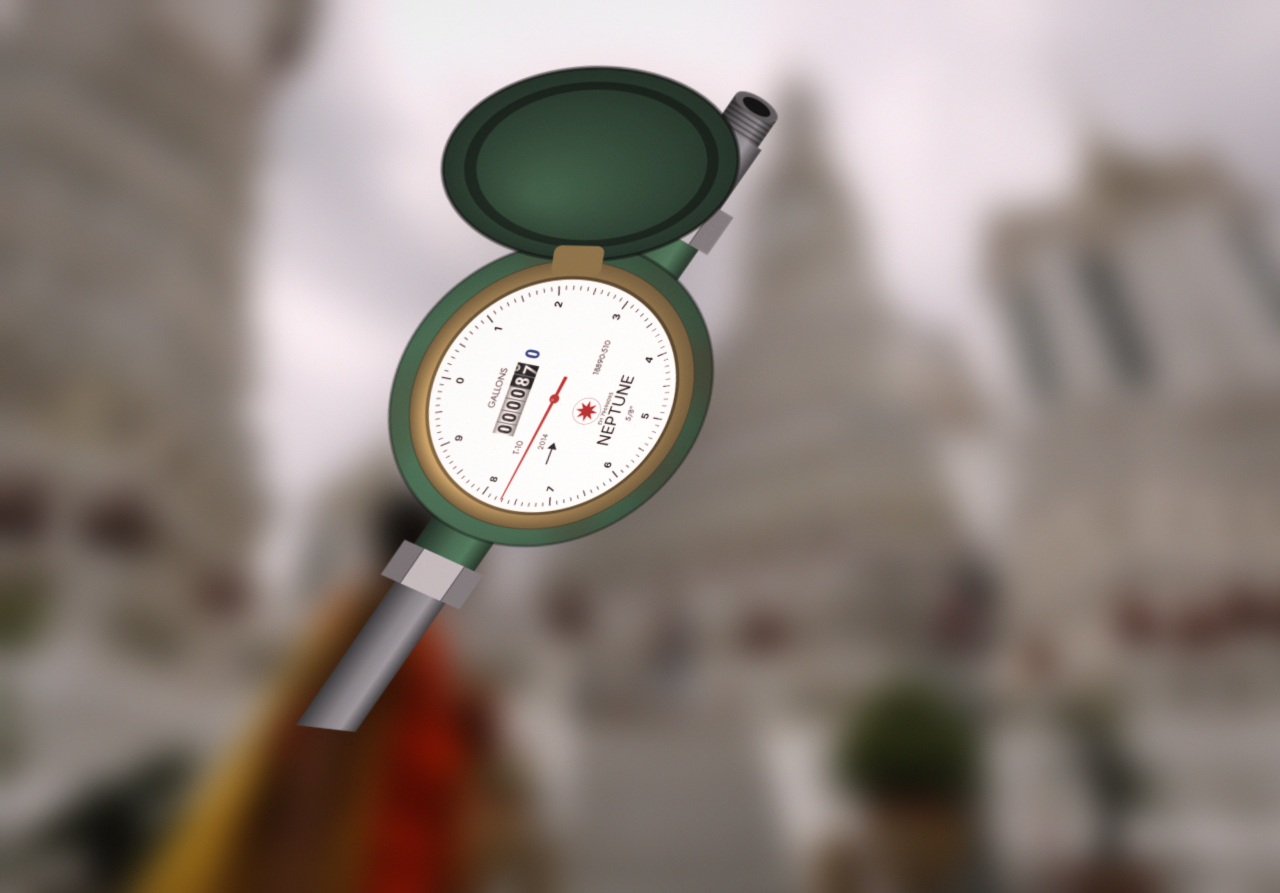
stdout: value=867.7 unit=gal
